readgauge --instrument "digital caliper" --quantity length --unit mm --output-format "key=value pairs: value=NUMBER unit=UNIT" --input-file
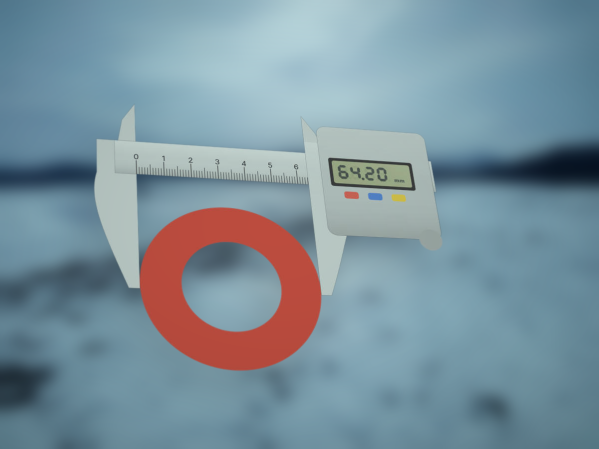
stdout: value=64.20 unit=mm
